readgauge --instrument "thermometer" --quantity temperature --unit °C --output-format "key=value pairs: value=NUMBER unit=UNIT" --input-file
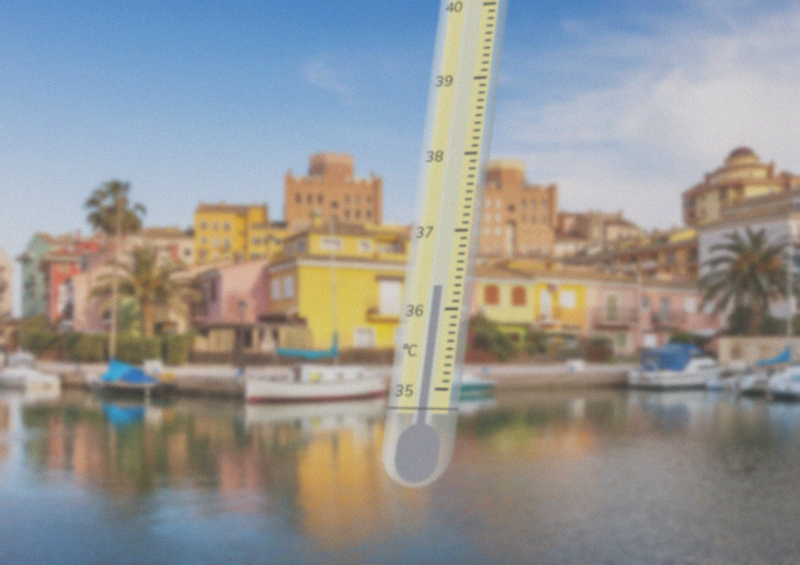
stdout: value=36.3 unit=°C
